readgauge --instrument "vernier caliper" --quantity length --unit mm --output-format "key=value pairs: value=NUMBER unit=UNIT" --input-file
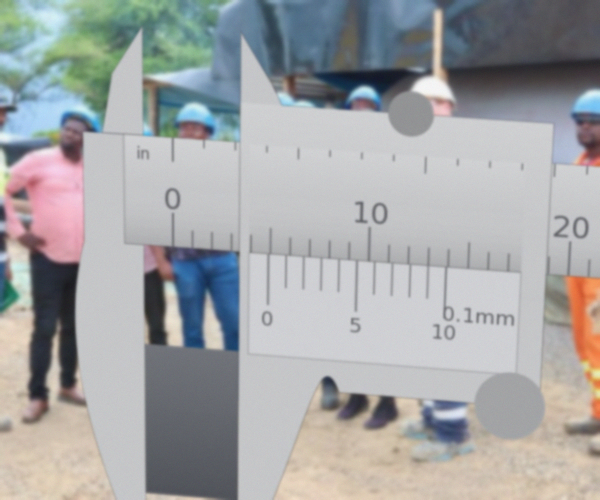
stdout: value=4.9 unit=mm
